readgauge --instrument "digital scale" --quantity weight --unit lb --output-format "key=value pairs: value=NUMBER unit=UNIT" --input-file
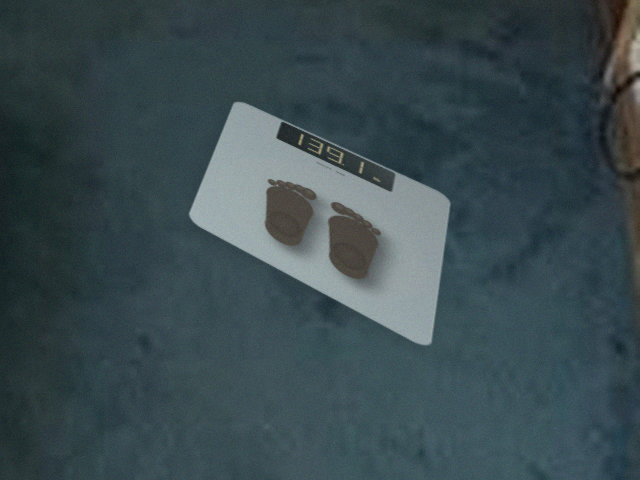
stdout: value=139.1 unit=lb
